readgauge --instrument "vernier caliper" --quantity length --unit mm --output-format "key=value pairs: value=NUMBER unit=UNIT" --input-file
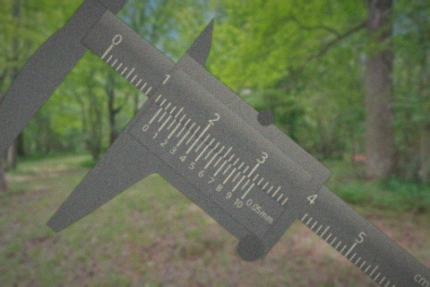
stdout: value=12.4 unit=mm
